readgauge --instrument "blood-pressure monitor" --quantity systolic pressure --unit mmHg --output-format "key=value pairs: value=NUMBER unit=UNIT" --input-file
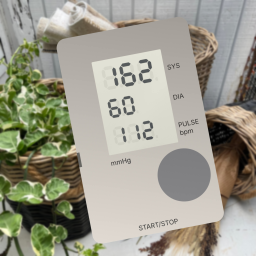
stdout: value=162 unit=mmHg
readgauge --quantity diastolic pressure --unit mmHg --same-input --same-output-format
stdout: value=60 unit=mmHg
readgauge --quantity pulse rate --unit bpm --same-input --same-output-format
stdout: value=112 unit=bpm
